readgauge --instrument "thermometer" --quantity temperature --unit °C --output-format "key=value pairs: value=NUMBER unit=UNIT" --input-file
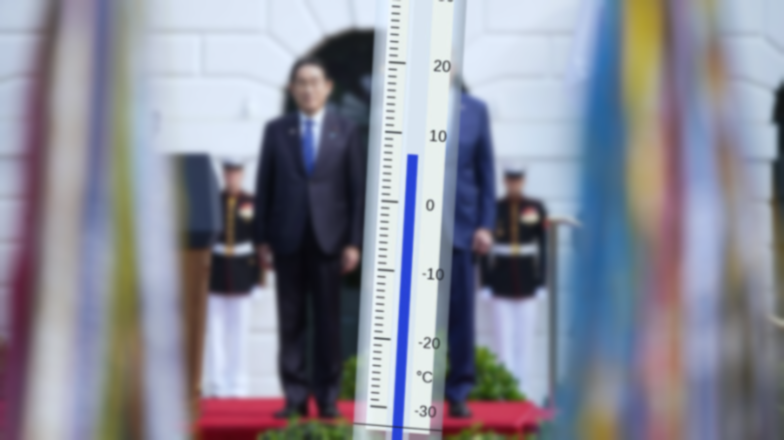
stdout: value=7 unit=°C
